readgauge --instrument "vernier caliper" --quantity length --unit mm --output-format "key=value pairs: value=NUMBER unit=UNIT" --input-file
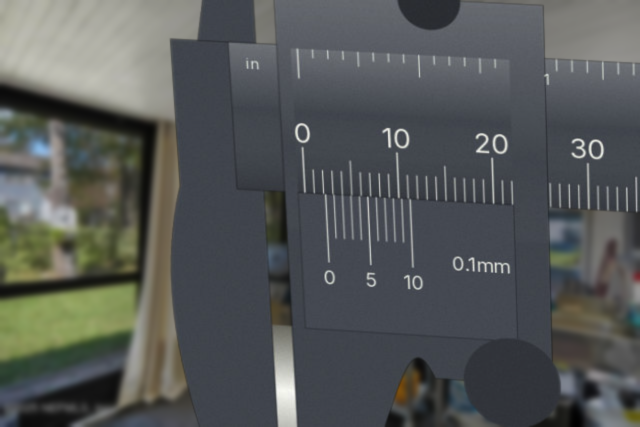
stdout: value=2.2 unit=mm
